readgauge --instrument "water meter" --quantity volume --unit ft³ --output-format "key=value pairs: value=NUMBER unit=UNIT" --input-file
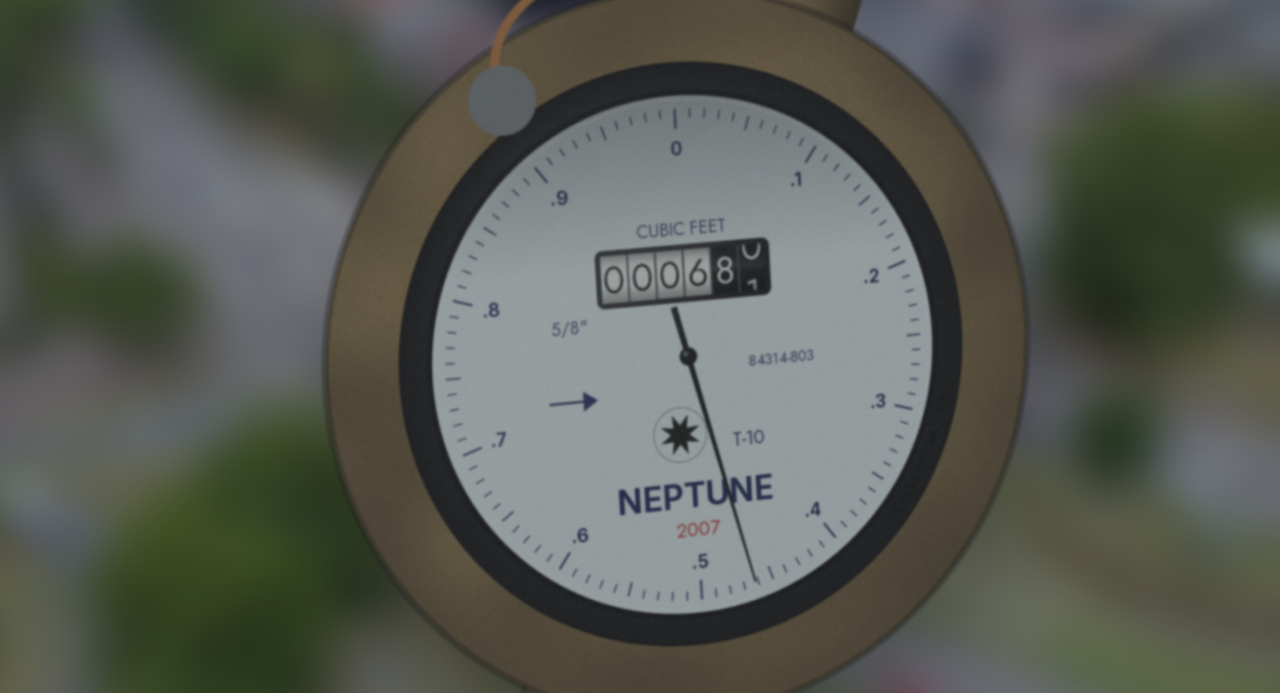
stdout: value=680.46 unit=ft³
